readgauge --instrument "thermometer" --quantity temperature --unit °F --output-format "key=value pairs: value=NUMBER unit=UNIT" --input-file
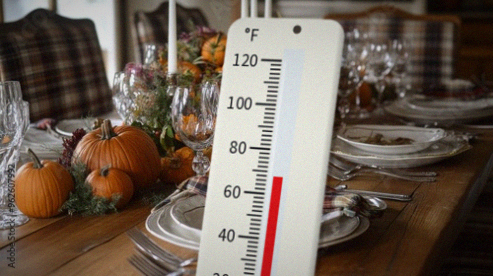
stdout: value=68 unit=°F
